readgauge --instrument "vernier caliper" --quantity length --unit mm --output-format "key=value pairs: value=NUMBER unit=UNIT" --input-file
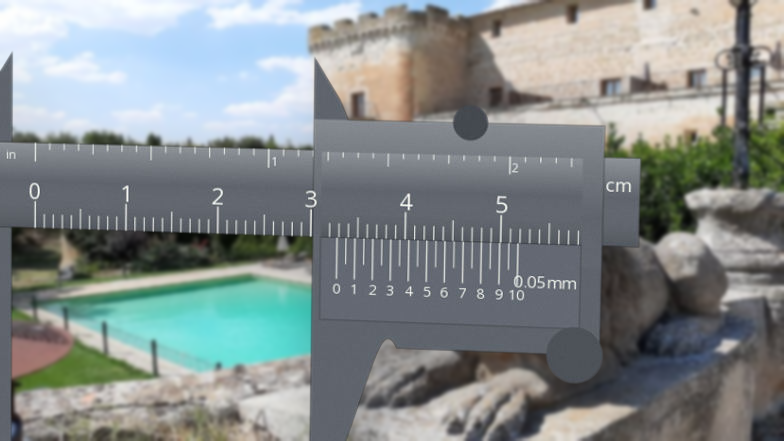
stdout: value=32.8 unit=mm
